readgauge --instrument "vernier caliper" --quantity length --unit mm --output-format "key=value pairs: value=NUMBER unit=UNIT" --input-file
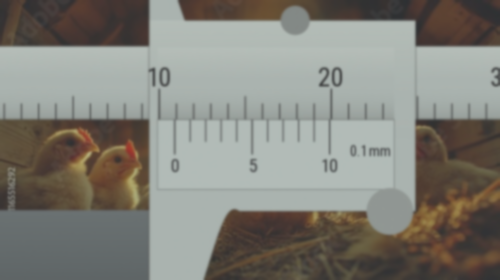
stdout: value=10.9 unit=mm
